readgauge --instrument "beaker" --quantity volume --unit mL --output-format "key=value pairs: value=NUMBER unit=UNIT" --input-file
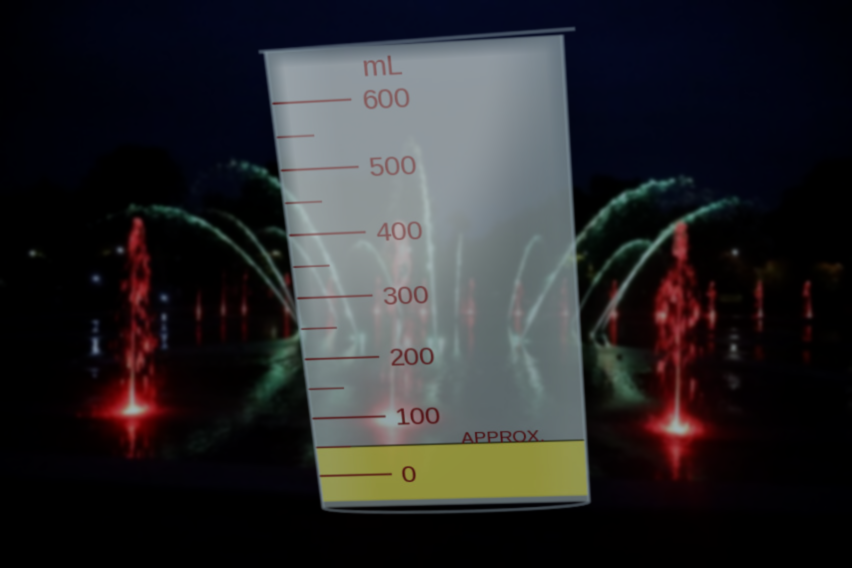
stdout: value=50 unit=mL
